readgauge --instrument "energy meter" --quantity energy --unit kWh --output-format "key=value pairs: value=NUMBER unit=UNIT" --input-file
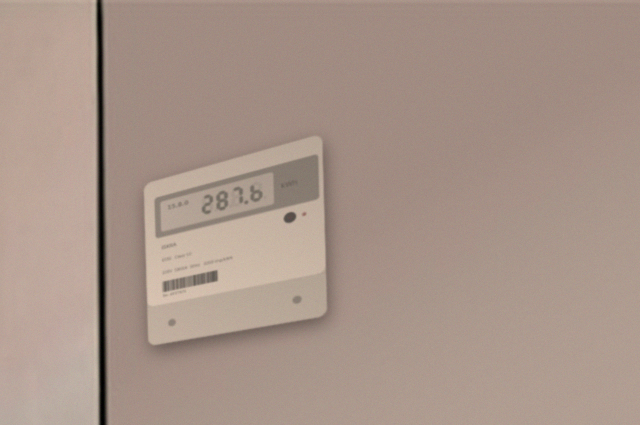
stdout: value=287.6 unit=kWh
